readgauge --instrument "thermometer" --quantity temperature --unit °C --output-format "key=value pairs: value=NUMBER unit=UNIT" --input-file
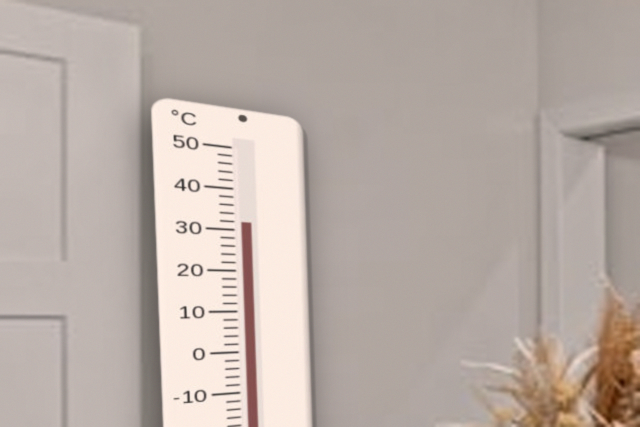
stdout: value=32 unit=°C
